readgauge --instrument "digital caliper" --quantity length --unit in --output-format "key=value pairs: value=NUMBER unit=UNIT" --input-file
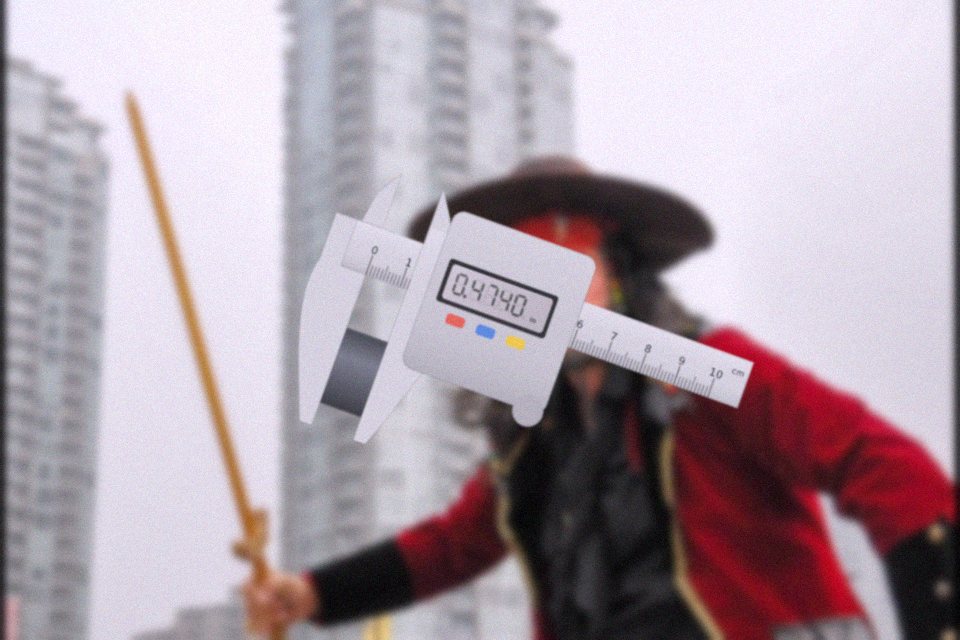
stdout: value=0.4740 unit=in
